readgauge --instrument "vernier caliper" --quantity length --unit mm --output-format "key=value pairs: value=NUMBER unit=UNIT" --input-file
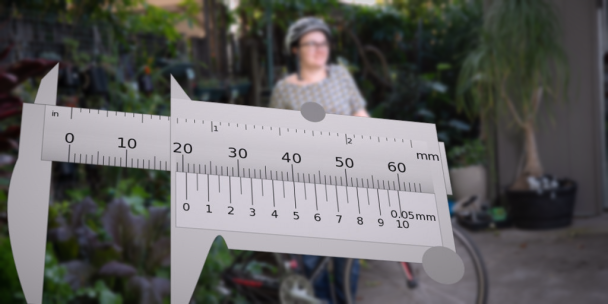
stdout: value=20.6 unit=mm
